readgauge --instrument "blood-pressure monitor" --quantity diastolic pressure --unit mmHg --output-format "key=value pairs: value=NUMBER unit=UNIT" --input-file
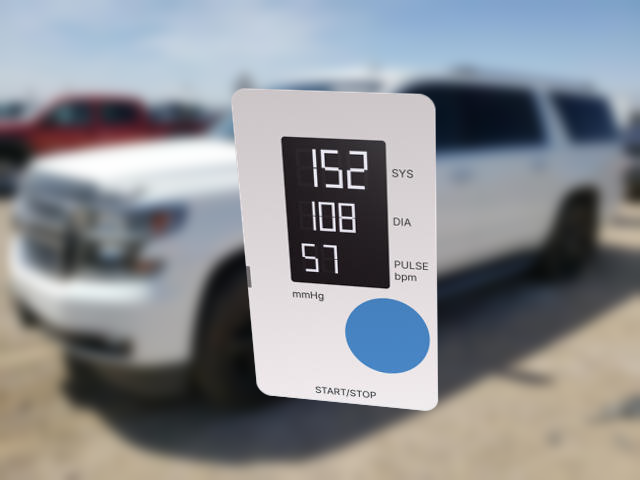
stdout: value=108 unit=mmHg
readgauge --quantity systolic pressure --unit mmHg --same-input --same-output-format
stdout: value=152 unit=mmHg
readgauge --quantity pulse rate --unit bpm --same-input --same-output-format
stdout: value=57 unit=bpm
